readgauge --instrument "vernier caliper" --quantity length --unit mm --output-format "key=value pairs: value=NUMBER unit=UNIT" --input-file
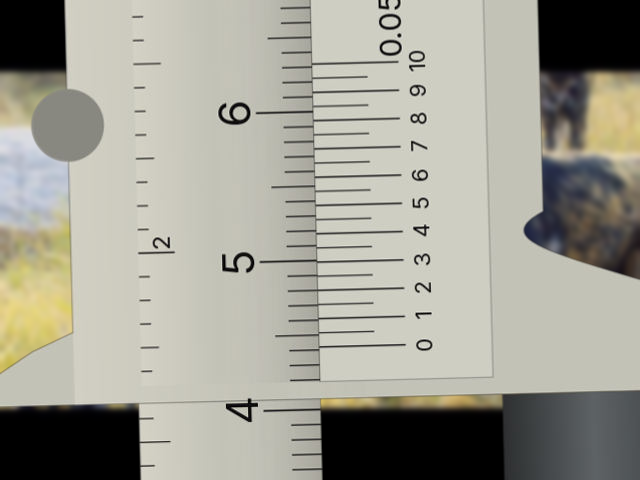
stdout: value=44.2 unit=mm
